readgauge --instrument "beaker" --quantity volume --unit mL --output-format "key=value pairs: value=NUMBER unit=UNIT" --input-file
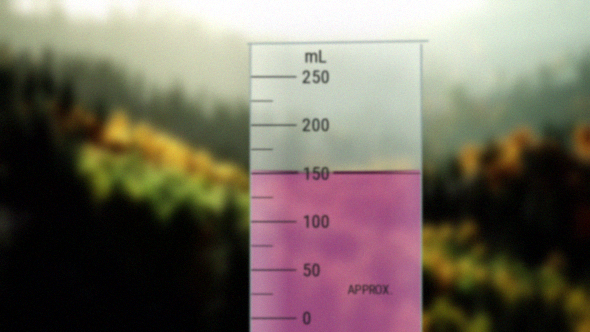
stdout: value=150 unit=mL
